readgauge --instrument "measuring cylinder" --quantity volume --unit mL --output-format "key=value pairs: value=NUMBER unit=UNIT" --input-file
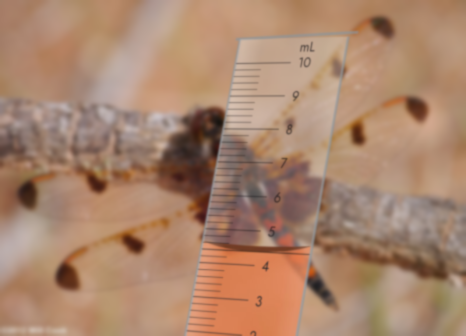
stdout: value=4.4 unit=mL
